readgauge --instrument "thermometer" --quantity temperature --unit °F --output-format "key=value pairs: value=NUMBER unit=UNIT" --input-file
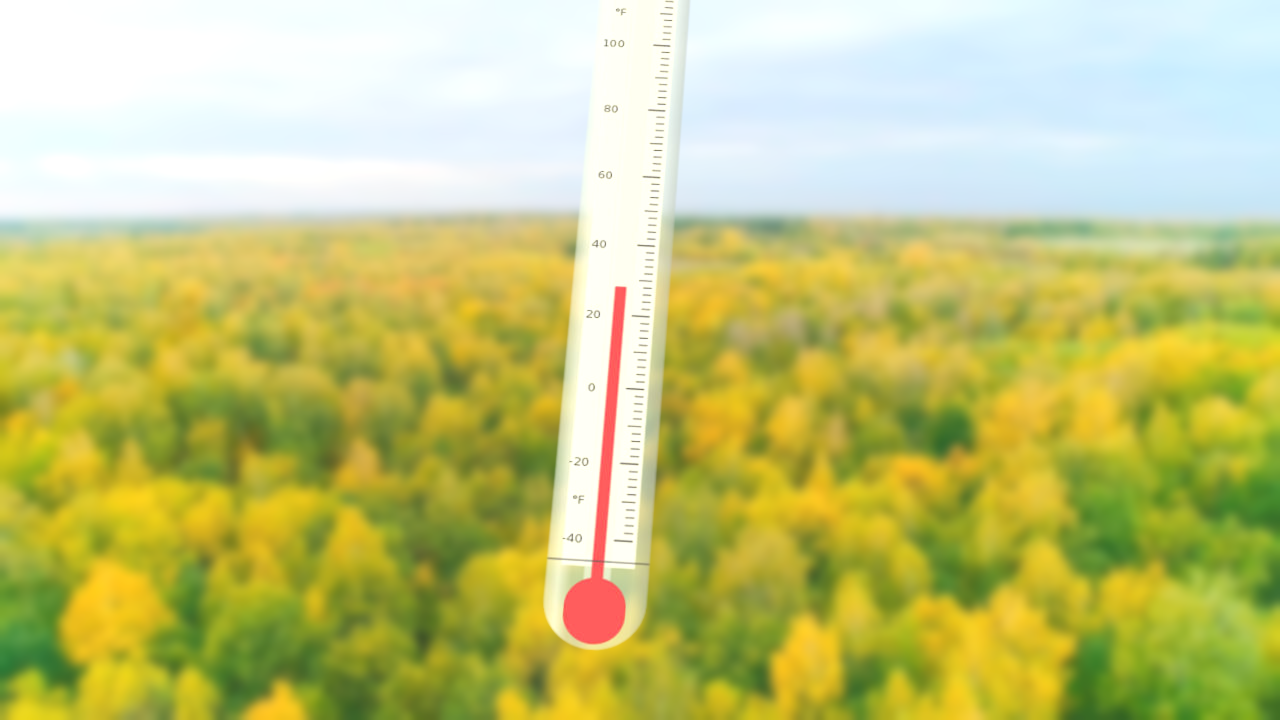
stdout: value=28 unit=°F
